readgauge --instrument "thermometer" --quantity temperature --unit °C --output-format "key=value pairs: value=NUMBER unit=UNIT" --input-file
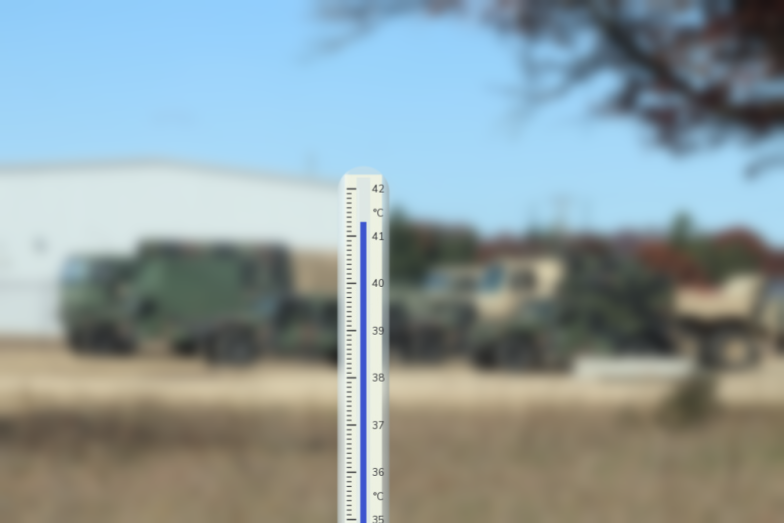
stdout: value=41.3 unit=°C
